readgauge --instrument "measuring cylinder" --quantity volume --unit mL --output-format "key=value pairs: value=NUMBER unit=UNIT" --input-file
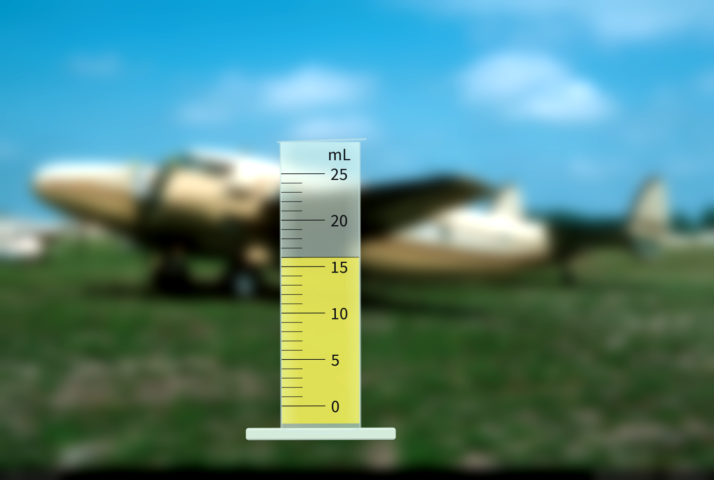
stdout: value=16 unit=mL
